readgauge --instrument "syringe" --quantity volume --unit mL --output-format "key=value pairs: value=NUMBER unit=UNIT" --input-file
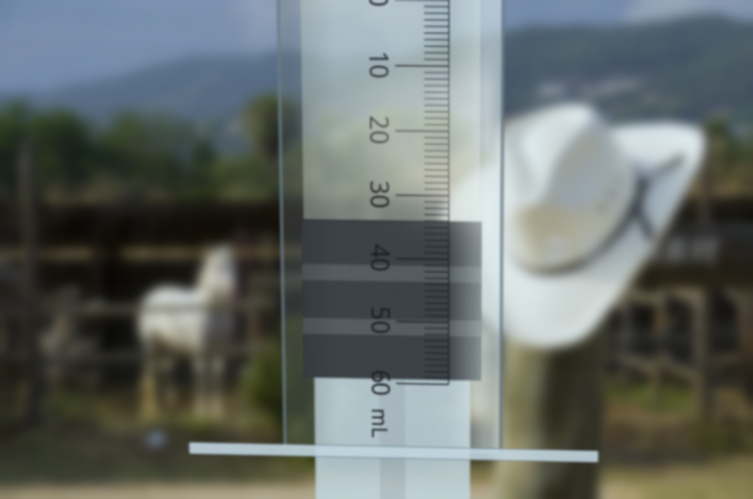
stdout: value=34 unit=mL
